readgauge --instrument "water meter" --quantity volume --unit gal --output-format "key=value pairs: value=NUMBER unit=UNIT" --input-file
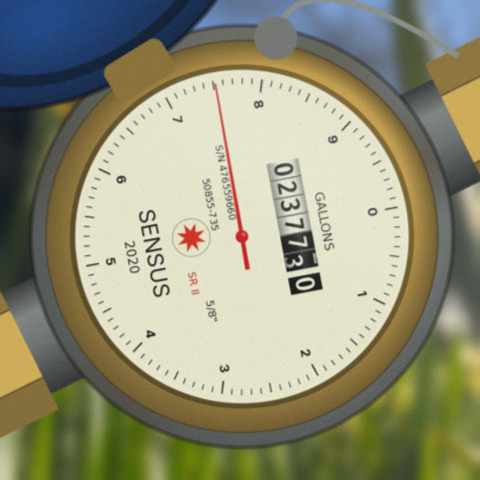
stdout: value=237727.5 unit=gal
